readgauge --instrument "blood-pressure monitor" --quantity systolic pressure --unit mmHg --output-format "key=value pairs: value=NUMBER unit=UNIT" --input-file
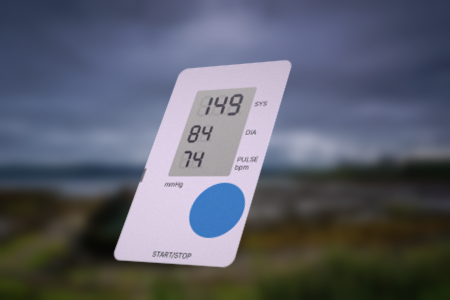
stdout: value=149 unit=mmHg
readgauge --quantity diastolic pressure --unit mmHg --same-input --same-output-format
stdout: value=84 unit=mmHg
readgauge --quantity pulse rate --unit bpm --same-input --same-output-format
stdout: value=74 unit=bpm
